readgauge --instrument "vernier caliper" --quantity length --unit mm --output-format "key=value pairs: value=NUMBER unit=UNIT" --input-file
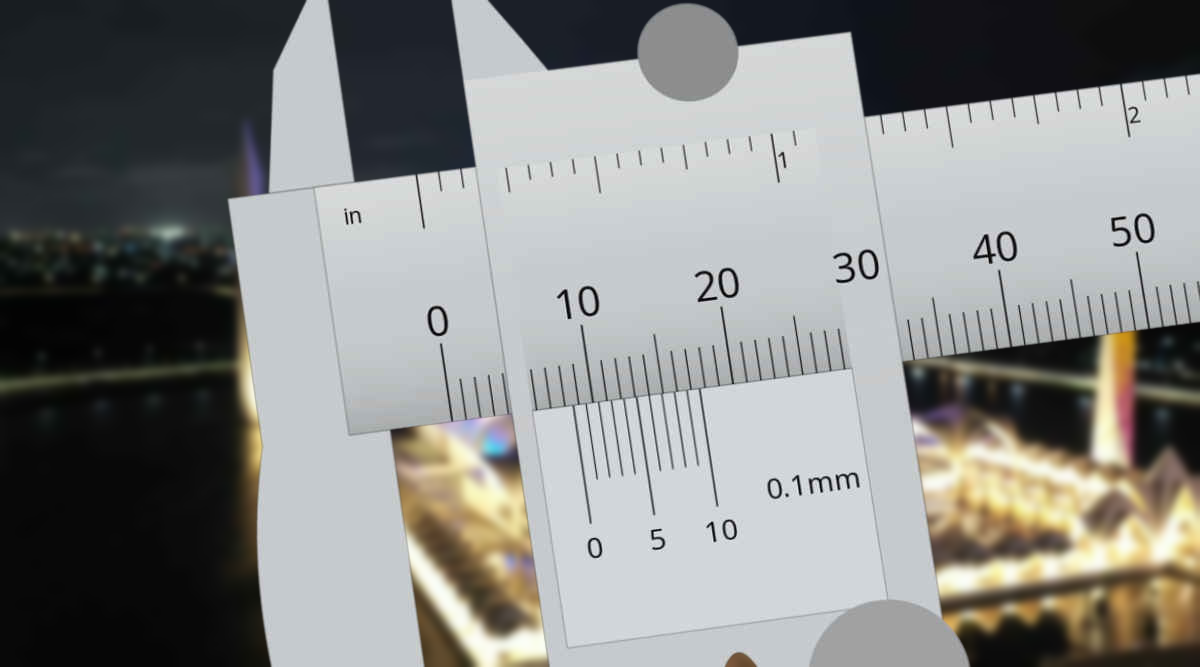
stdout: value=8.6 unit=mm
